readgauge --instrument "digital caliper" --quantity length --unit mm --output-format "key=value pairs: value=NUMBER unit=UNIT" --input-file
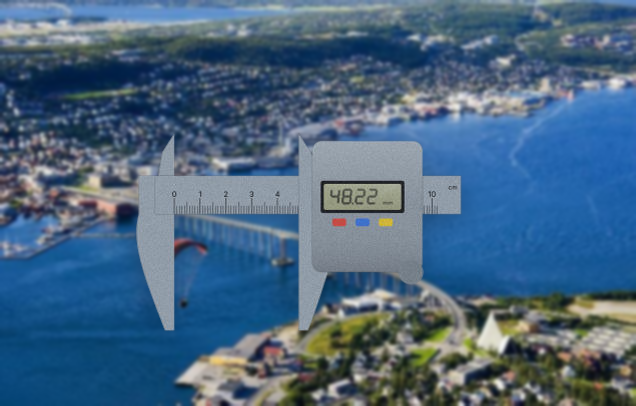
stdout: value=48.22 unit=mm
